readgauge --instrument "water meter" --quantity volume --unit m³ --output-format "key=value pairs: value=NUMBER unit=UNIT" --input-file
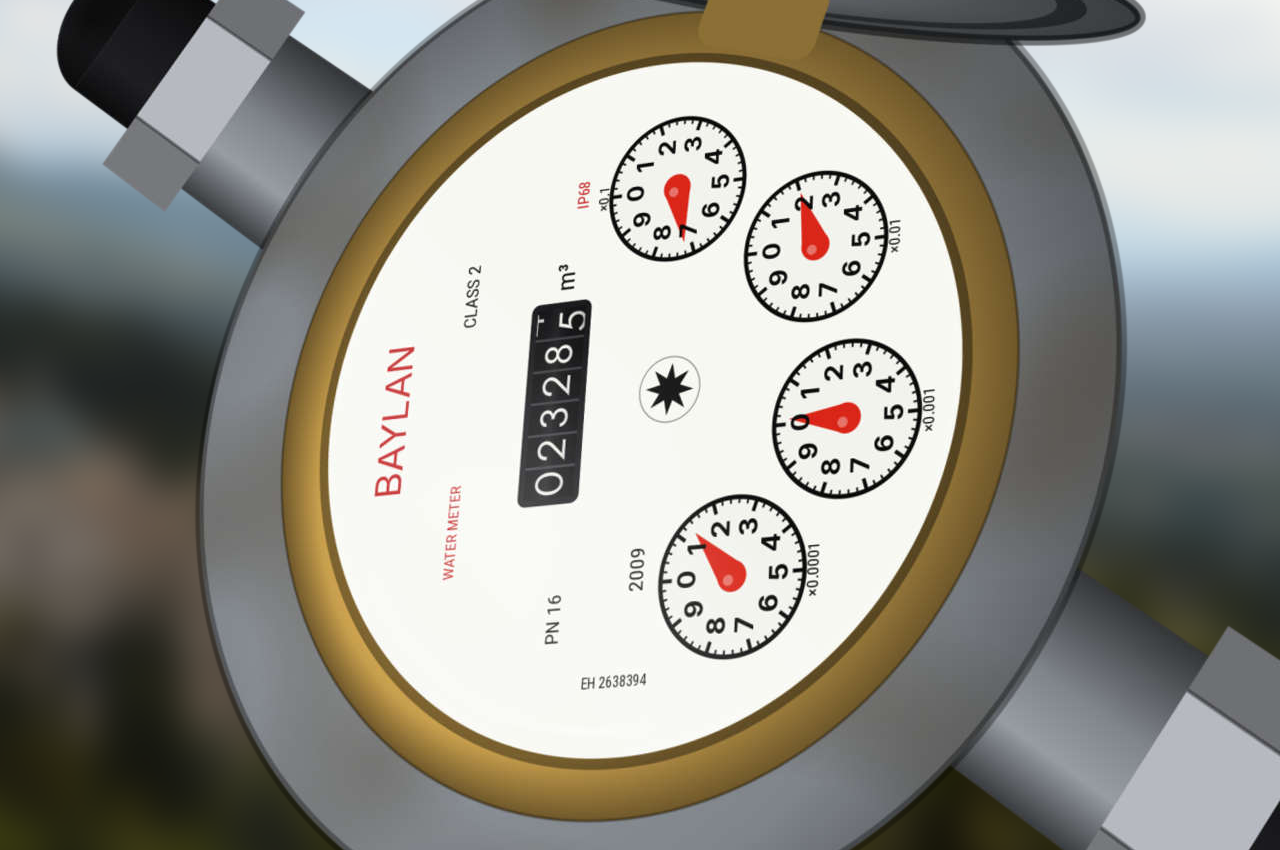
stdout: value=23284.7201 unit=m³
